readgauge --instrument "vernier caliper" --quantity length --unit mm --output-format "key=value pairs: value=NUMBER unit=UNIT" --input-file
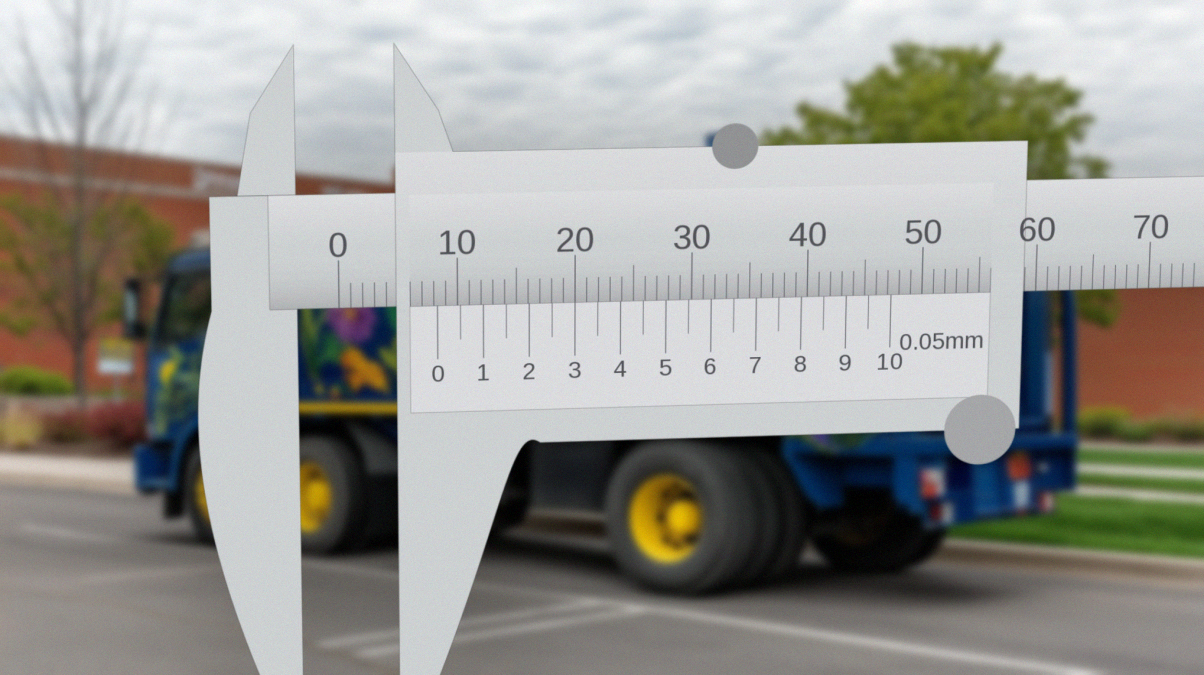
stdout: value=8.3 unit=mm
